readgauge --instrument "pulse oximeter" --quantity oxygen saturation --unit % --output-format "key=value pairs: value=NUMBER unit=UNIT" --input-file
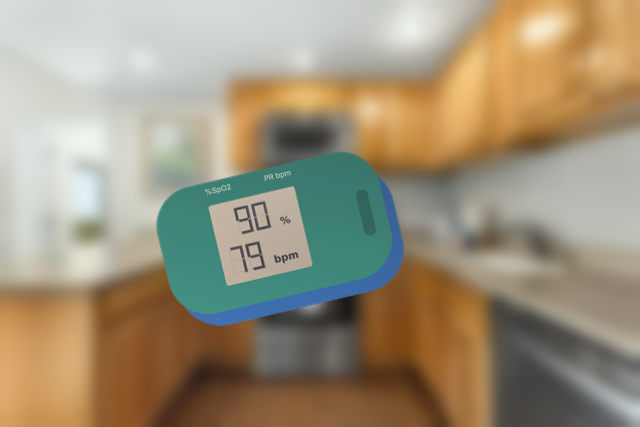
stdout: value=90 unit=%
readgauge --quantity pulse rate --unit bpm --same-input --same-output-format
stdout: value=79 unit=bpm
